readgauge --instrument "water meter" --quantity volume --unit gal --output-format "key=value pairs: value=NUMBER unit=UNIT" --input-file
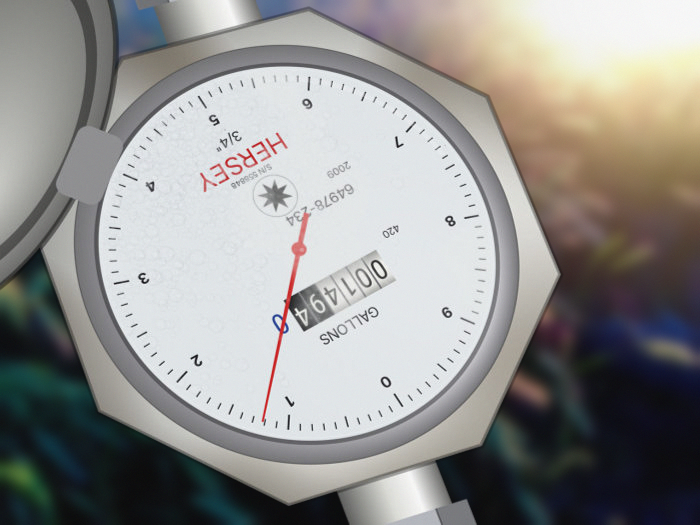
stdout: value=14941.2 unit=gal
